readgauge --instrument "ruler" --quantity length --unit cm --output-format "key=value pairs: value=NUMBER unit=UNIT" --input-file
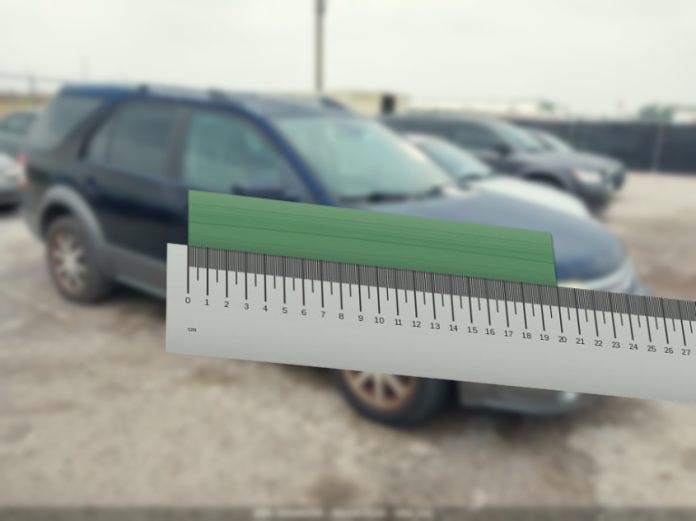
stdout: value=20 unit=cm
